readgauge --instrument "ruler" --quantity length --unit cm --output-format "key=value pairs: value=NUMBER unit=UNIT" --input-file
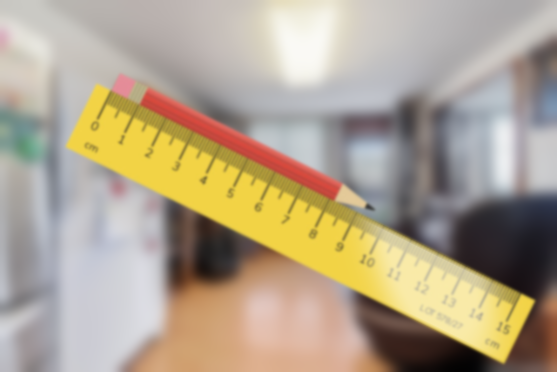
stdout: value=9.5 unit=cm
